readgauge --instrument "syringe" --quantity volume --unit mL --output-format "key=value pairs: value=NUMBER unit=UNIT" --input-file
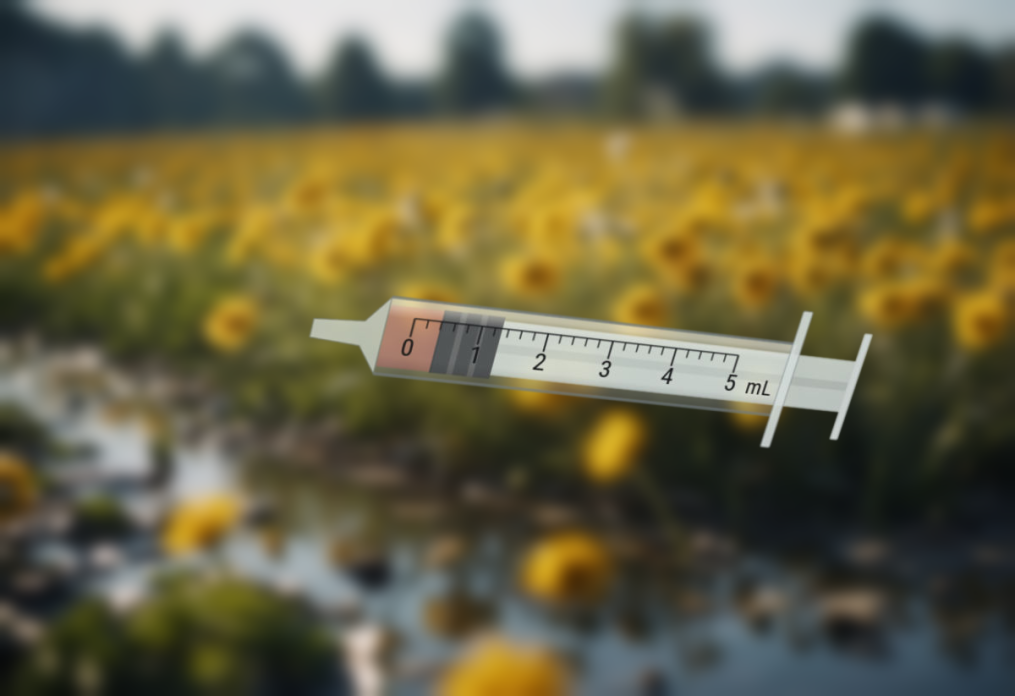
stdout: value=0.4 unit=mL
